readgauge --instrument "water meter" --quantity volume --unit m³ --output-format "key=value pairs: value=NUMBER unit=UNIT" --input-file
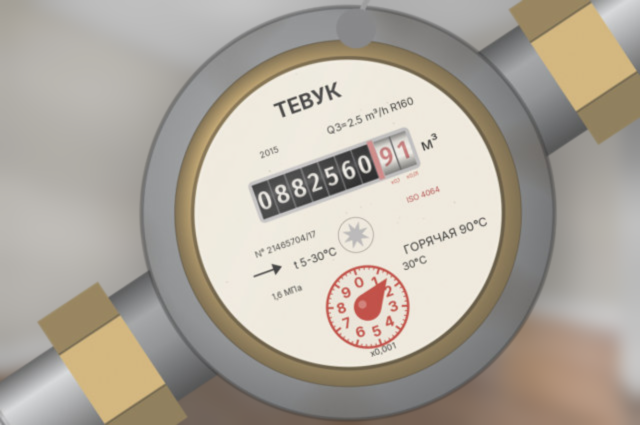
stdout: value=882560.911 unit=m³
